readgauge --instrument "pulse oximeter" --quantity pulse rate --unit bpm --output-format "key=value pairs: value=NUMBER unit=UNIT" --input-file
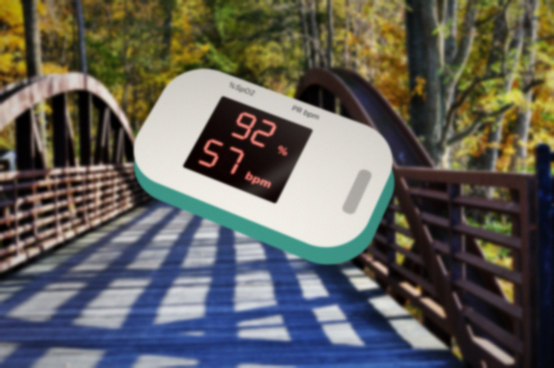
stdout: value=57 unit=bpm
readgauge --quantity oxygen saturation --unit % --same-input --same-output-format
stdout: value=92 unit=%
